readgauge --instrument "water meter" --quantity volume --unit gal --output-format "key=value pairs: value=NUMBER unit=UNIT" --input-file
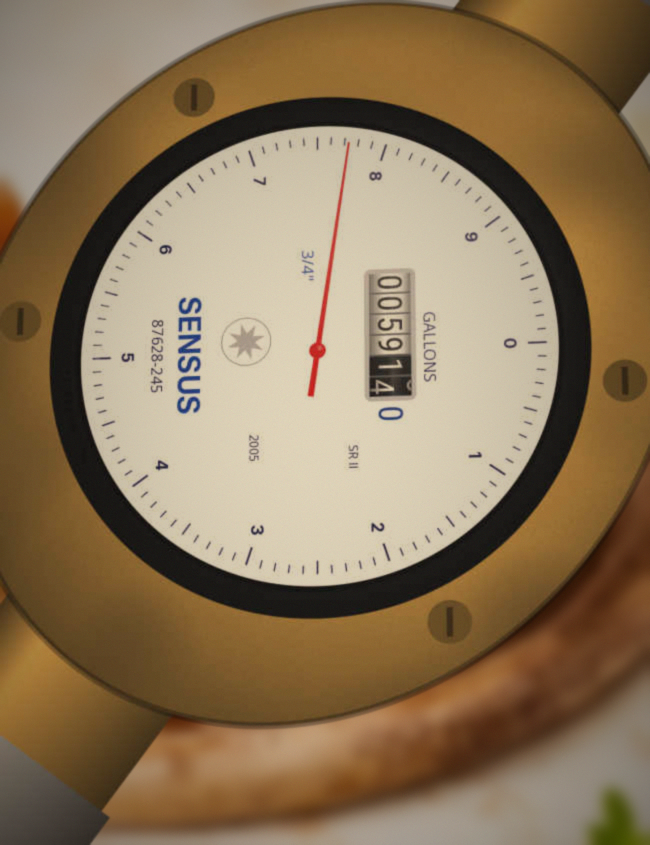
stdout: value=59137.7 unit=gal
